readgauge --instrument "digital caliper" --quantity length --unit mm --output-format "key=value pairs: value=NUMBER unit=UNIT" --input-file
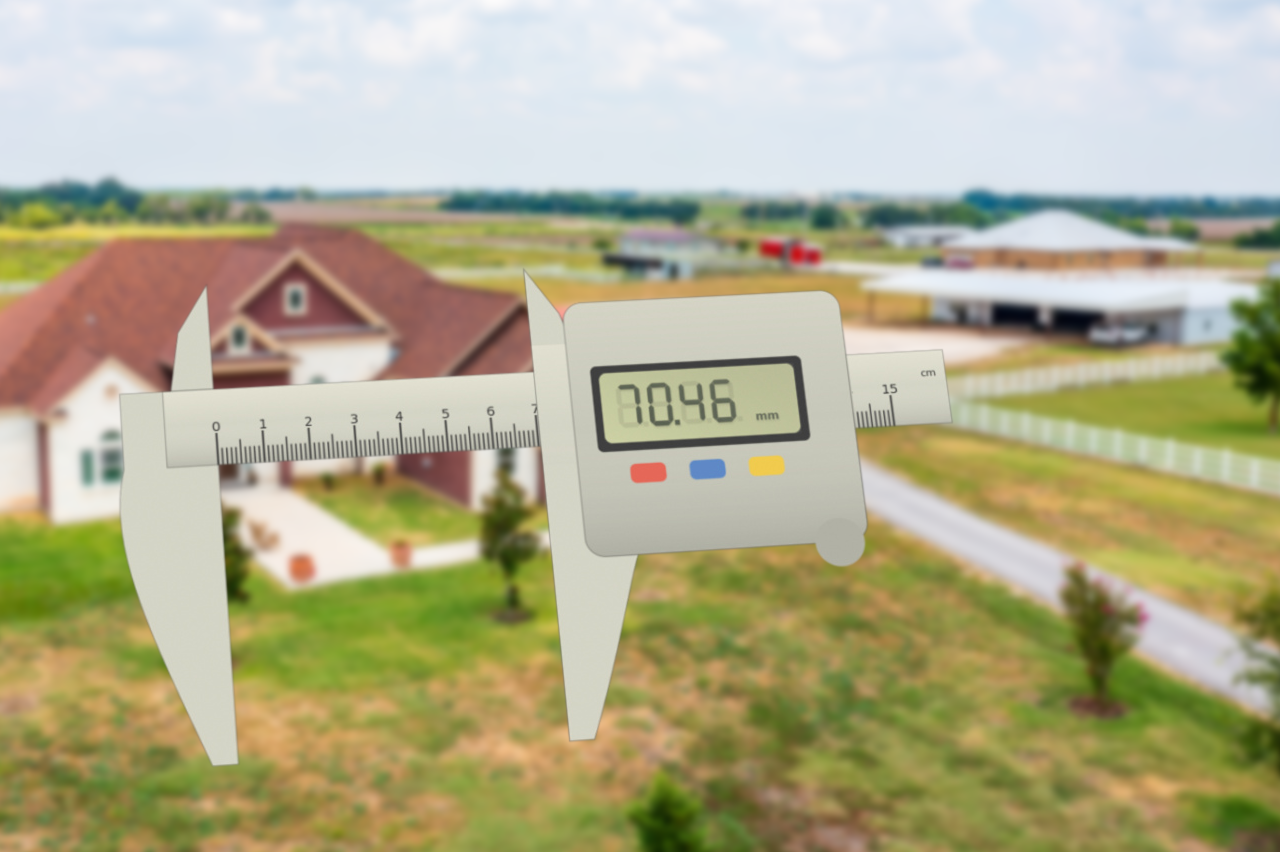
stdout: value=70.46 unit=mm
